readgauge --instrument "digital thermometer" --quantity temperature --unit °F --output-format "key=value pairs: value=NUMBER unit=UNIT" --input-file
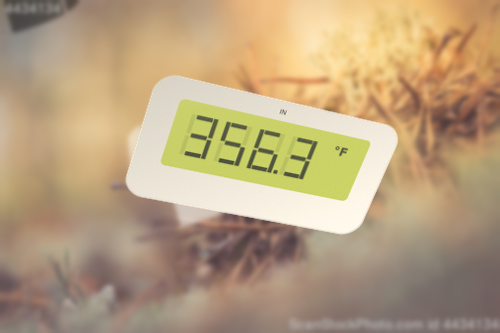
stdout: value=356.3 unit=°F
